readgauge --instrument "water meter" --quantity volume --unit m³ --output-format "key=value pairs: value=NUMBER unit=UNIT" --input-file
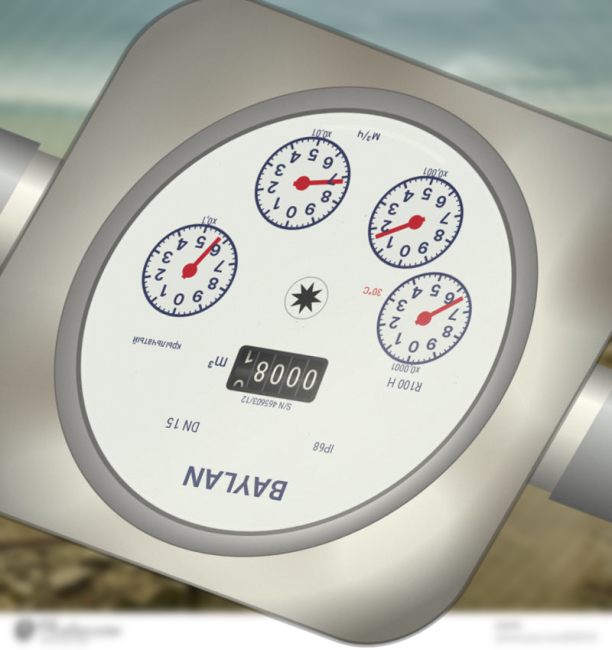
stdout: value=80.5716 unit=m³
